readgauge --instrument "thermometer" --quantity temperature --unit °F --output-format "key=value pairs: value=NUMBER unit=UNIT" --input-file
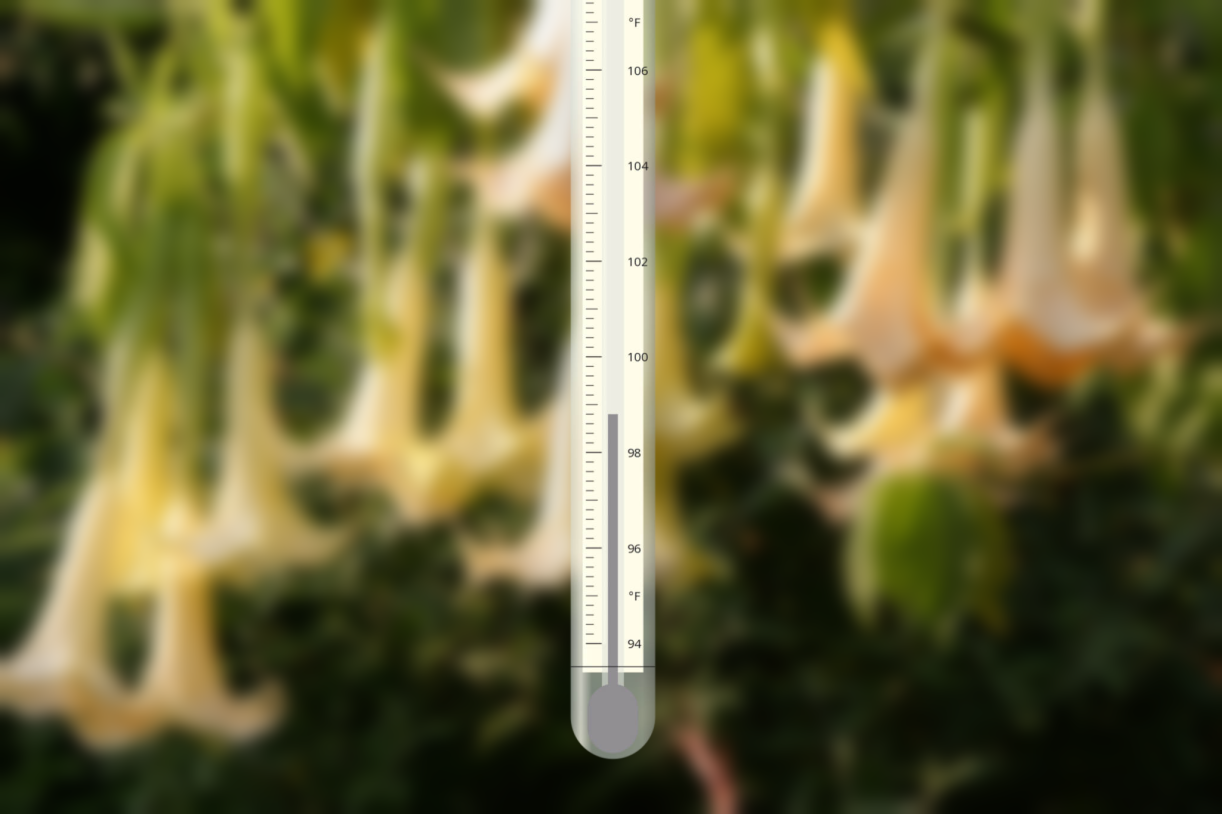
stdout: value=98.8 unit=°F
